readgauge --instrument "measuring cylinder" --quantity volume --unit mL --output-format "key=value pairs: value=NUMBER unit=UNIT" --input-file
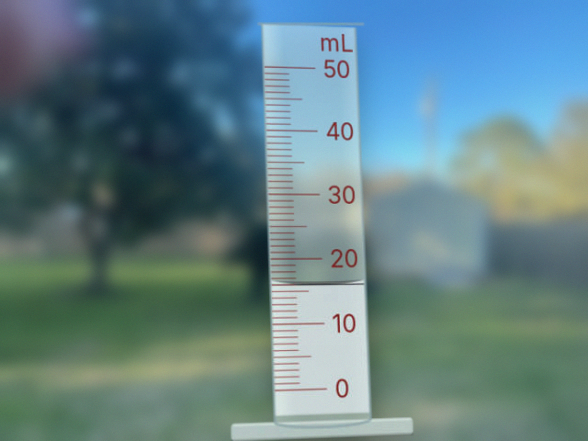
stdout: value=16 unit=mL
